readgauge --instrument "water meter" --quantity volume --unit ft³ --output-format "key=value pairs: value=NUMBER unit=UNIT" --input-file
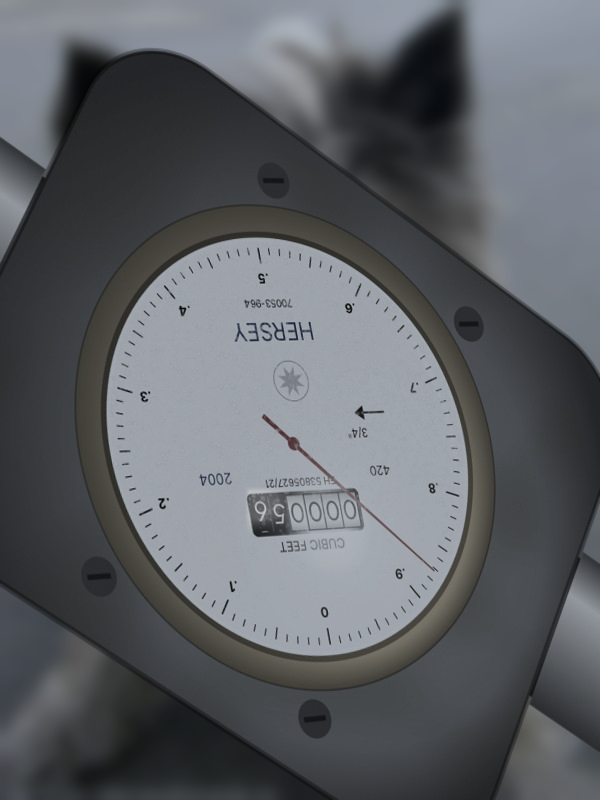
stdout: value=55.87 unit=ft³
